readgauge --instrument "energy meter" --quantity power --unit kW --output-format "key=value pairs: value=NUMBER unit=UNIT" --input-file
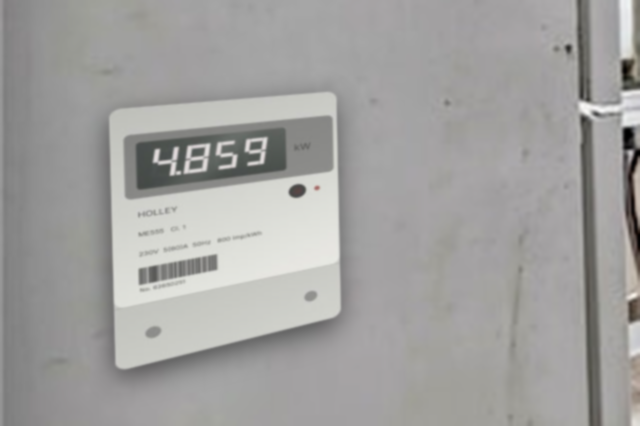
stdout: value=4.859 unit=kW
